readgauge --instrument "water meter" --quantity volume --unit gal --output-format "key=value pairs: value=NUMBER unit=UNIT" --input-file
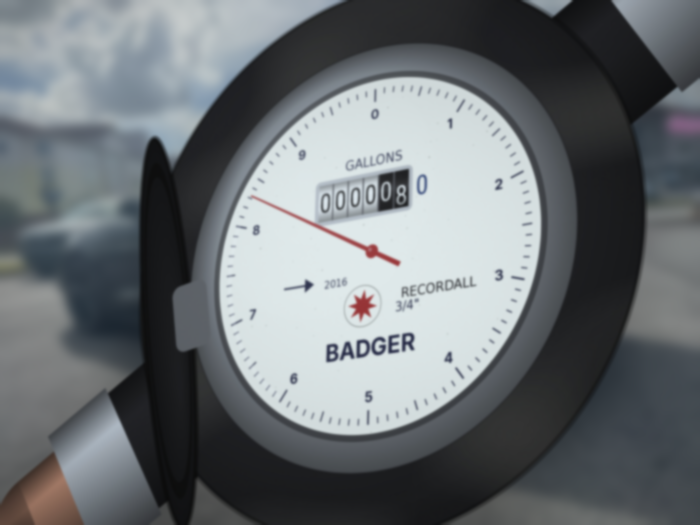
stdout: value=78.3 unit=gal
